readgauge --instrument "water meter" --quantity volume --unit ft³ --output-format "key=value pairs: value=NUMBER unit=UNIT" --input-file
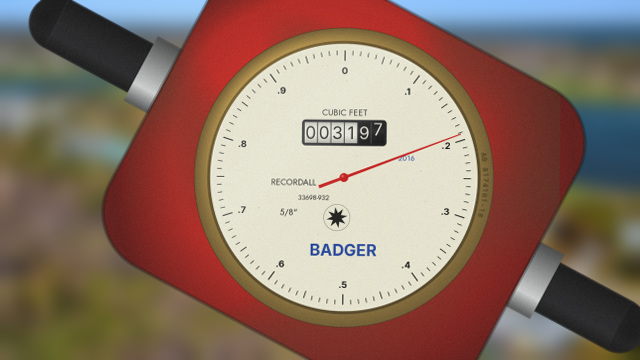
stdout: value=3197.19 unit=ft³
